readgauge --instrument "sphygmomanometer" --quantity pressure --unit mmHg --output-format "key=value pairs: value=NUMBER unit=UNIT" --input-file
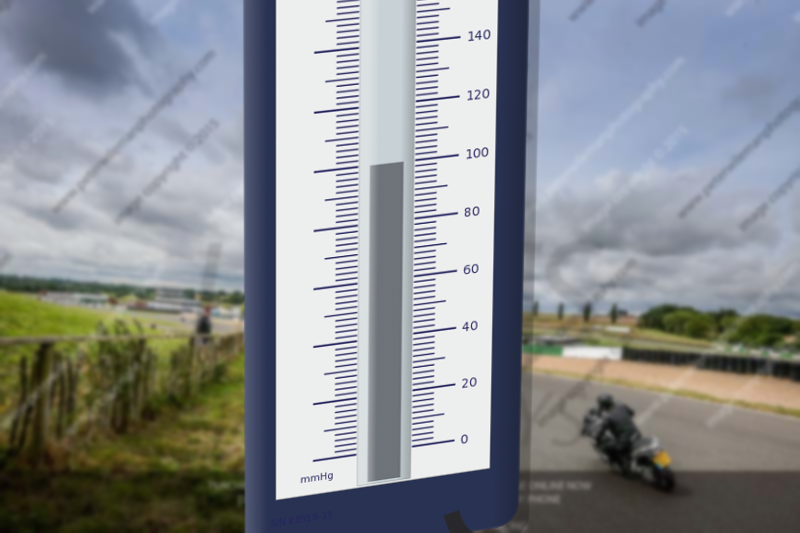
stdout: value=100 unit=mmHg
